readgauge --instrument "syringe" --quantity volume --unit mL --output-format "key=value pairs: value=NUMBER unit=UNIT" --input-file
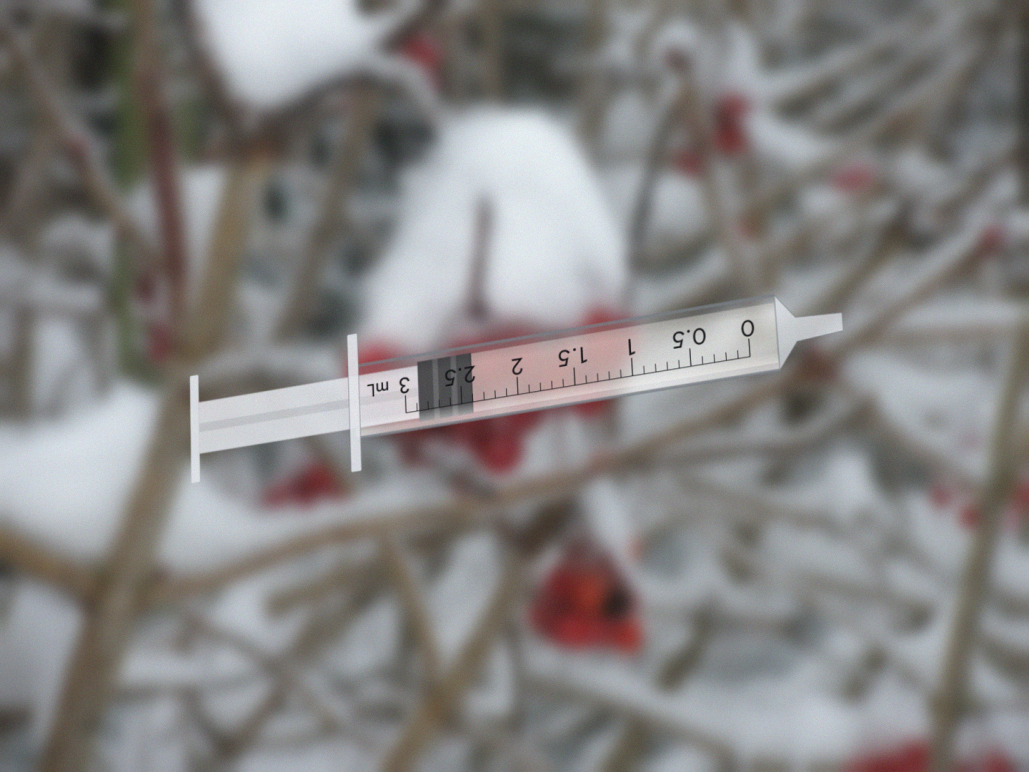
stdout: value=2.4 unit=mL
